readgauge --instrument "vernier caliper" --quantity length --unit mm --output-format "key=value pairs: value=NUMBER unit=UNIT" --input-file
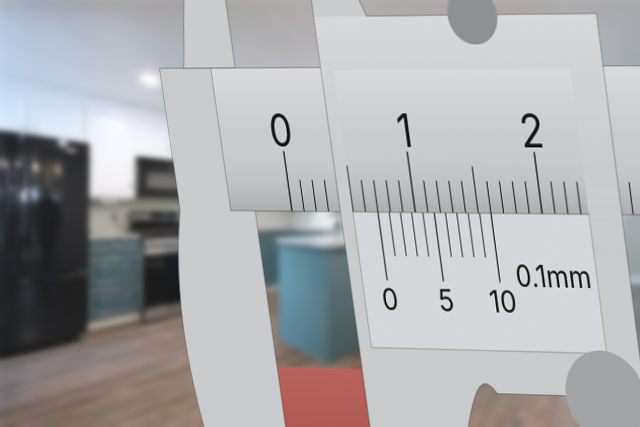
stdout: value=7.0 unit=mm
